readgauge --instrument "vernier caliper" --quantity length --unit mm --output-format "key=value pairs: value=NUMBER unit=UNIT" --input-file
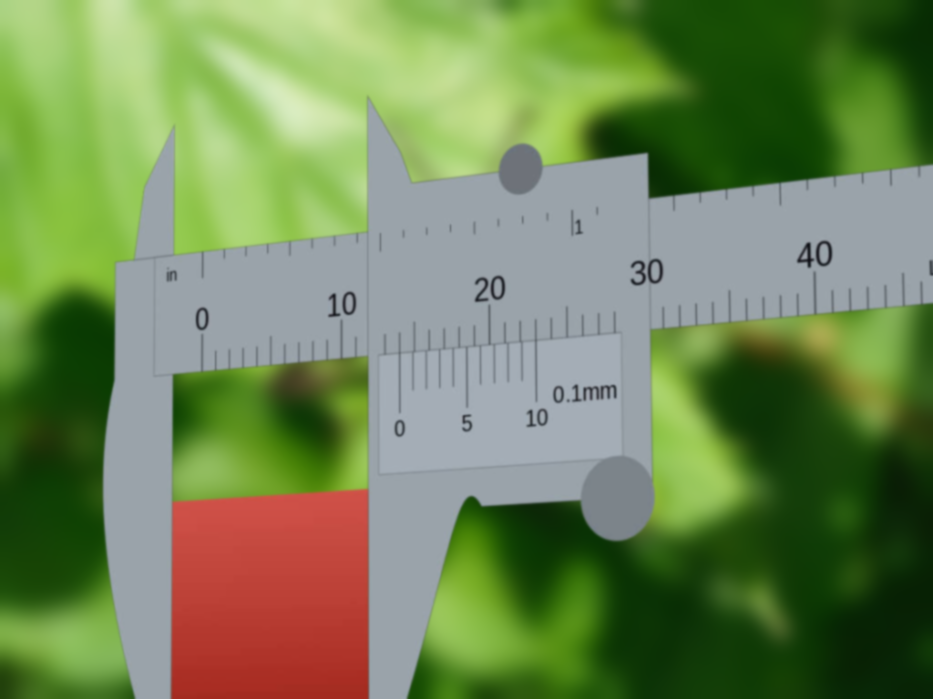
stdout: value=14.0 unit=mm
